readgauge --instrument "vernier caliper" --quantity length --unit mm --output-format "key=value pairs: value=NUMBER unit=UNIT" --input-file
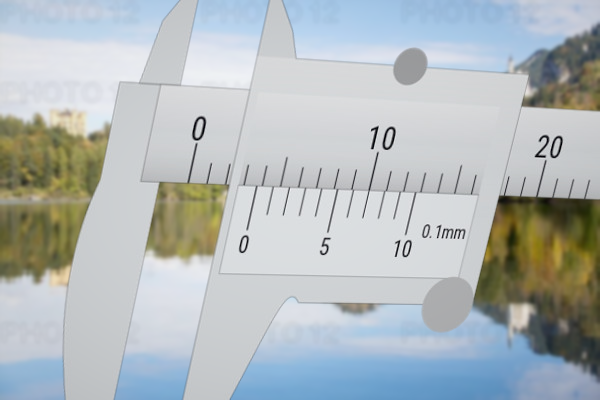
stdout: value=3.7 unit=mm
